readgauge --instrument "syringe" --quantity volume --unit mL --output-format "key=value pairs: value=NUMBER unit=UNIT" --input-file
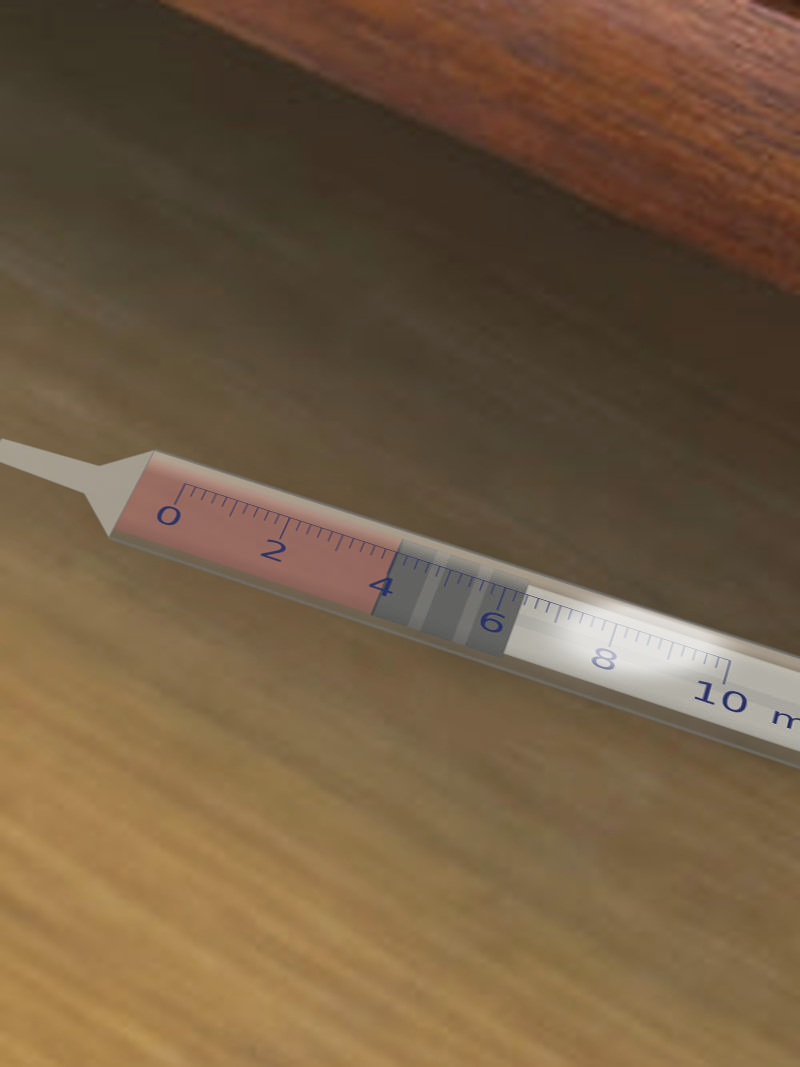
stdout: value=4 unit=mL
